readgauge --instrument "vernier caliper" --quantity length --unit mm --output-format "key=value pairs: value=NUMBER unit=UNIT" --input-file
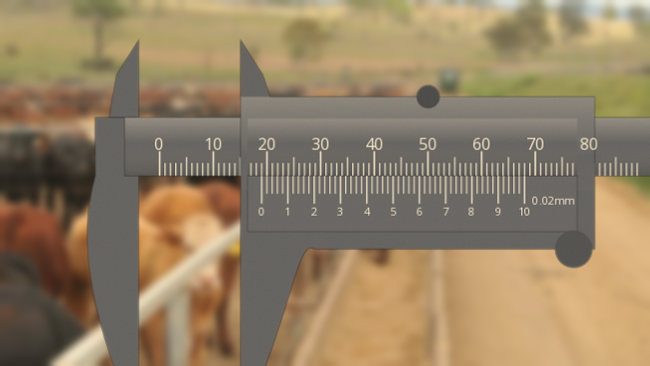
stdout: value=19.0 unit=mm
